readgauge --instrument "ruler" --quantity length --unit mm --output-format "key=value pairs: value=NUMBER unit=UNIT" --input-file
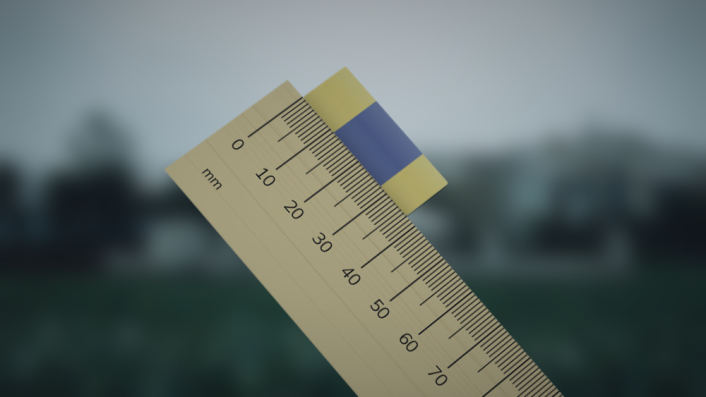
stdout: value=37 unit=mm
